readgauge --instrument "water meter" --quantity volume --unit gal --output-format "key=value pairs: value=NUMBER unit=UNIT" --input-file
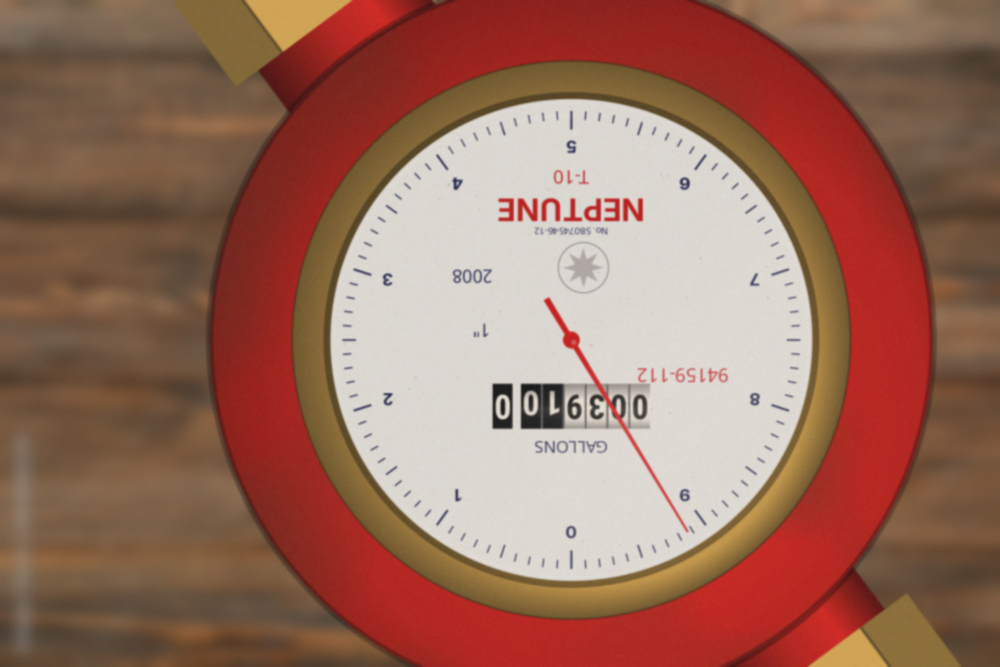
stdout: value=39099.1 unit=gal
